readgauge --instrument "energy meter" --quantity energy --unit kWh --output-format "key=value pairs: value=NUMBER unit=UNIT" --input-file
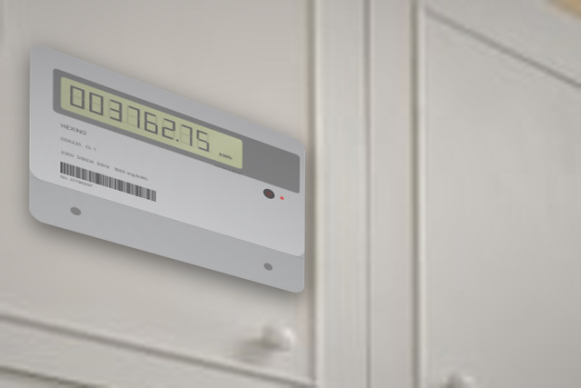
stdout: value=3762.75 unit=kWh
